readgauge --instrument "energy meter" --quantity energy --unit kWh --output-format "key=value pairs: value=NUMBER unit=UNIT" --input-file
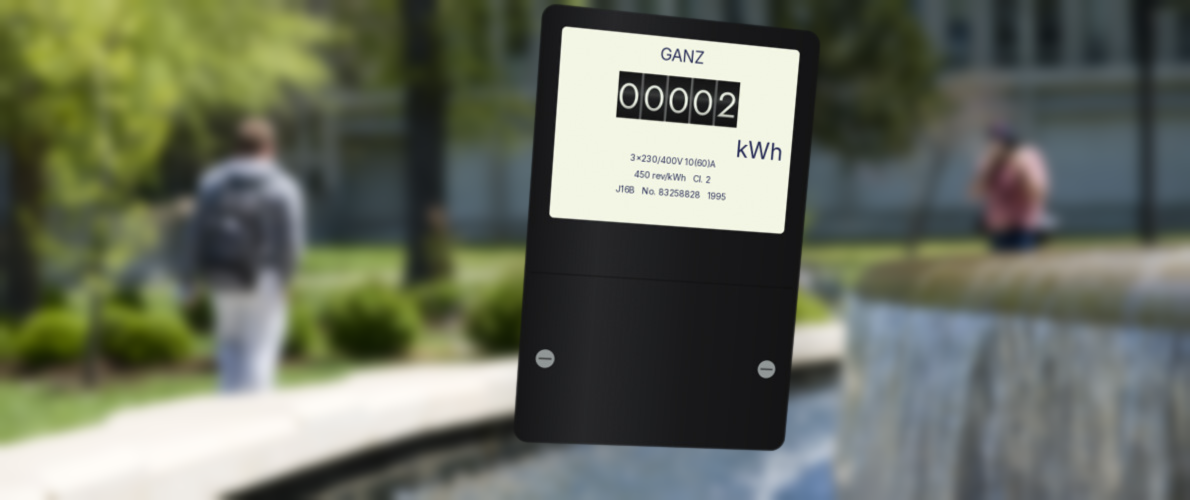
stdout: value=2 unit=kWh
